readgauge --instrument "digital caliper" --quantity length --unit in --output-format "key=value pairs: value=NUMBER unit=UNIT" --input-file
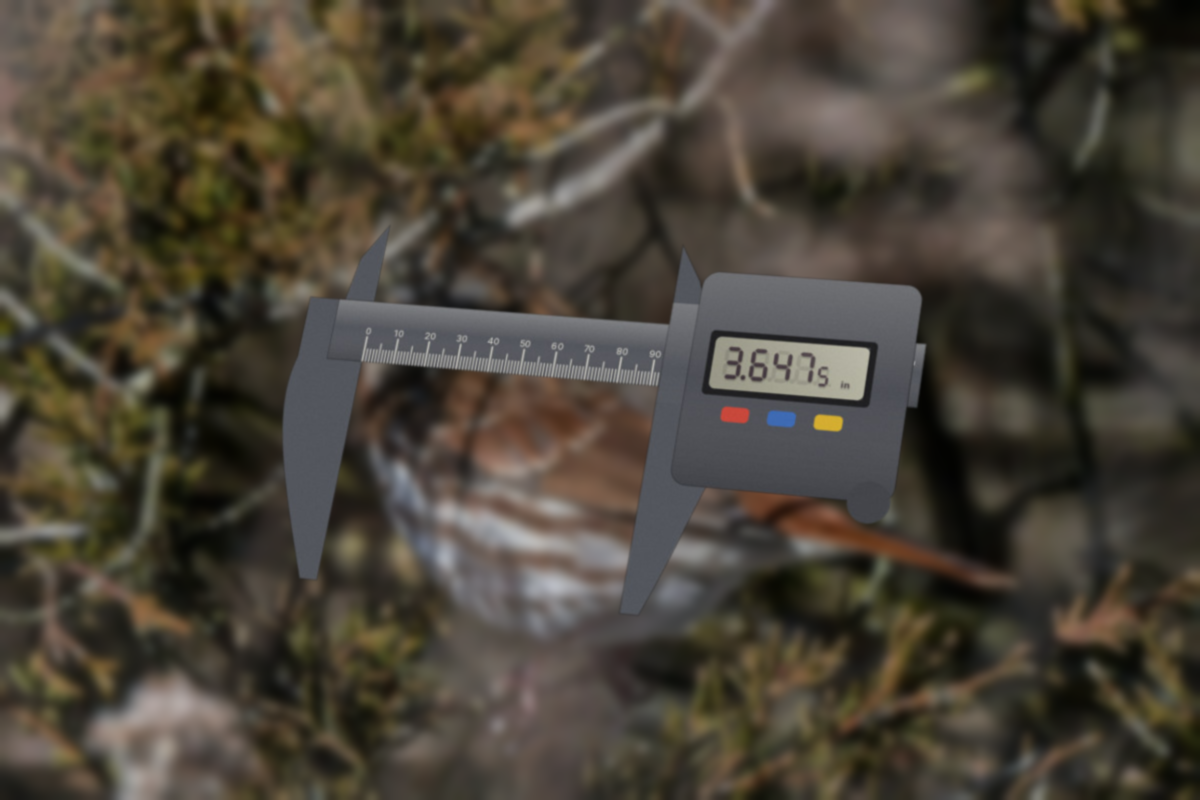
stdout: value=3.6475 unit=in
